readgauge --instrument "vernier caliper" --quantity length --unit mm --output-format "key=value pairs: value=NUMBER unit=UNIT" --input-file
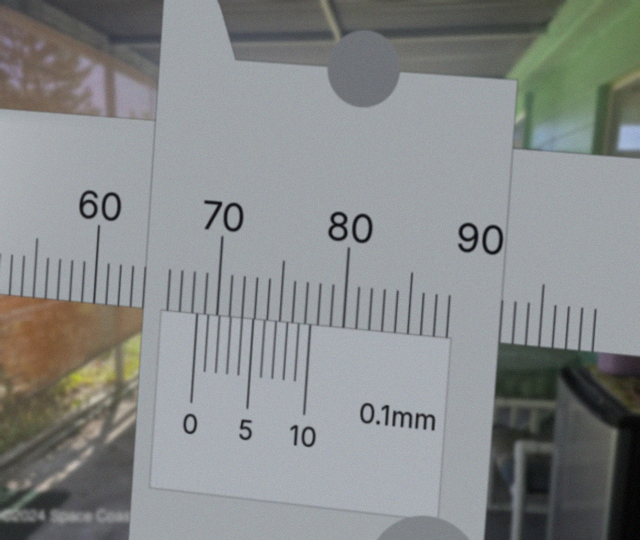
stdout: value=68.4 unit=mm
